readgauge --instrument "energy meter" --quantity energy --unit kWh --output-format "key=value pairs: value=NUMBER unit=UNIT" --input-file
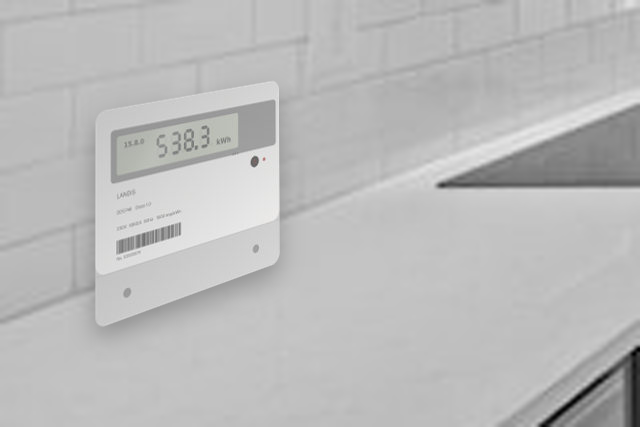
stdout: value=538.3 unit=kWh
